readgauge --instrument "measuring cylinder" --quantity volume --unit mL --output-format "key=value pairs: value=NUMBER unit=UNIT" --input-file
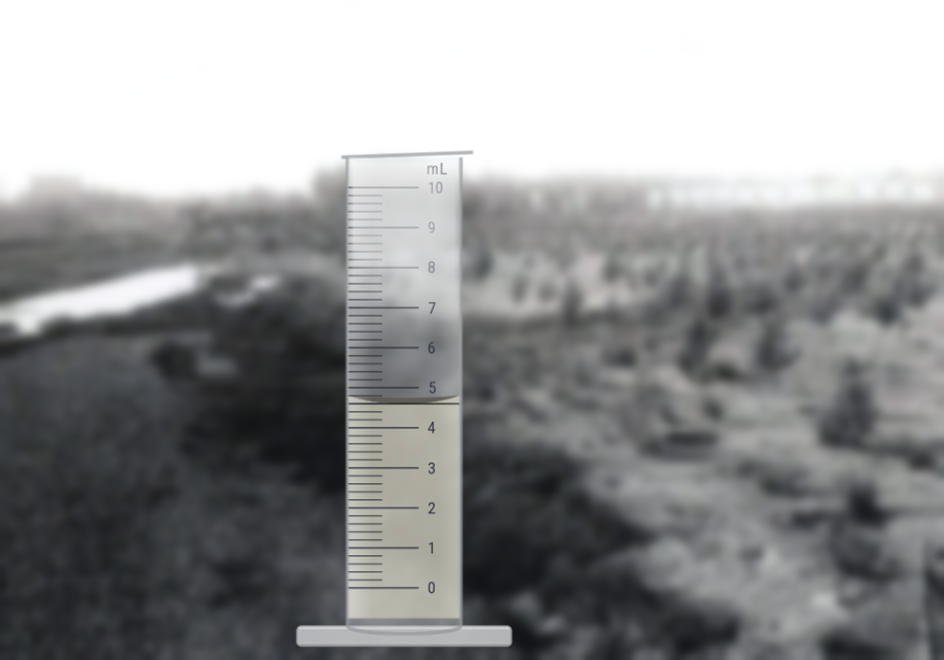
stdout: value=4.6 unit=mL
